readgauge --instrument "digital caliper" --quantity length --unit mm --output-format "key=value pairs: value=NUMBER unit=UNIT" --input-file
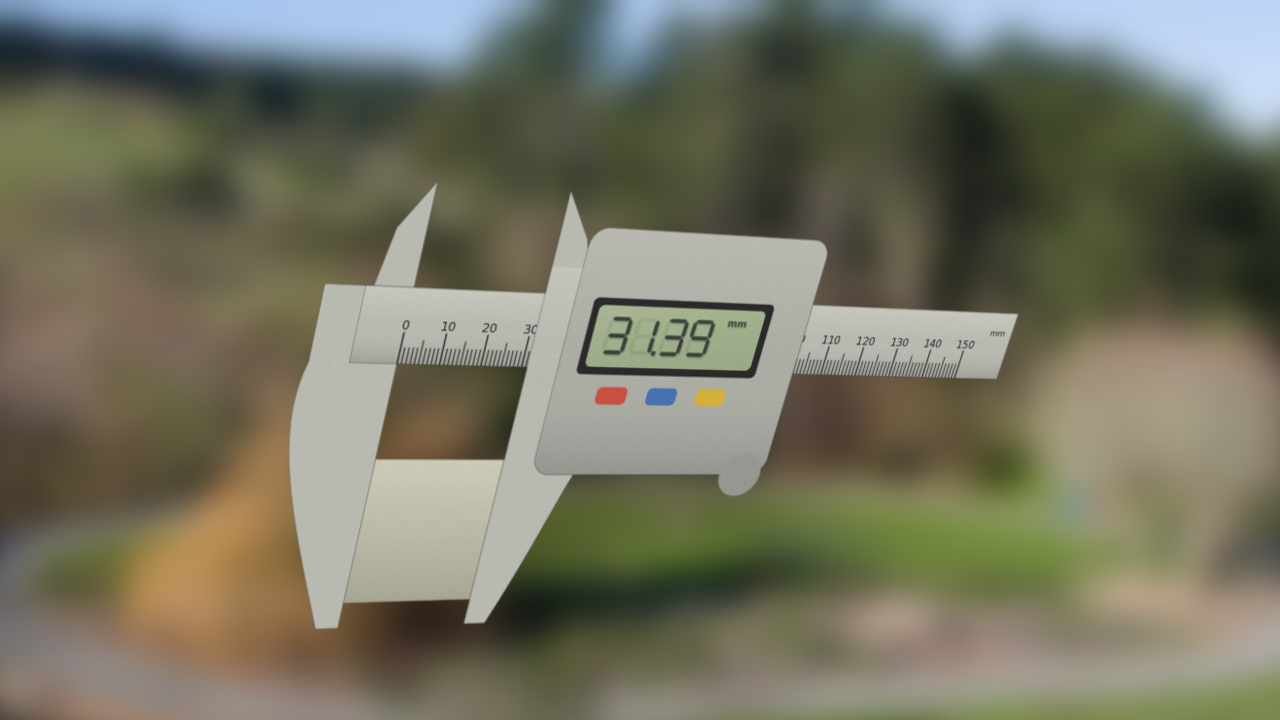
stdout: value=31.39 unit=mm
